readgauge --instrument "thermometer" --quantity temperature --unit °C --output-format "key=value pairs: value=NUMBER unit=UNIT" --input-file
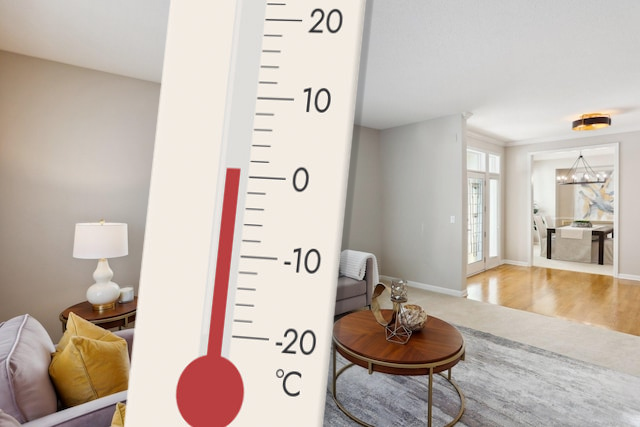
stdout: value=1 unit=°C
